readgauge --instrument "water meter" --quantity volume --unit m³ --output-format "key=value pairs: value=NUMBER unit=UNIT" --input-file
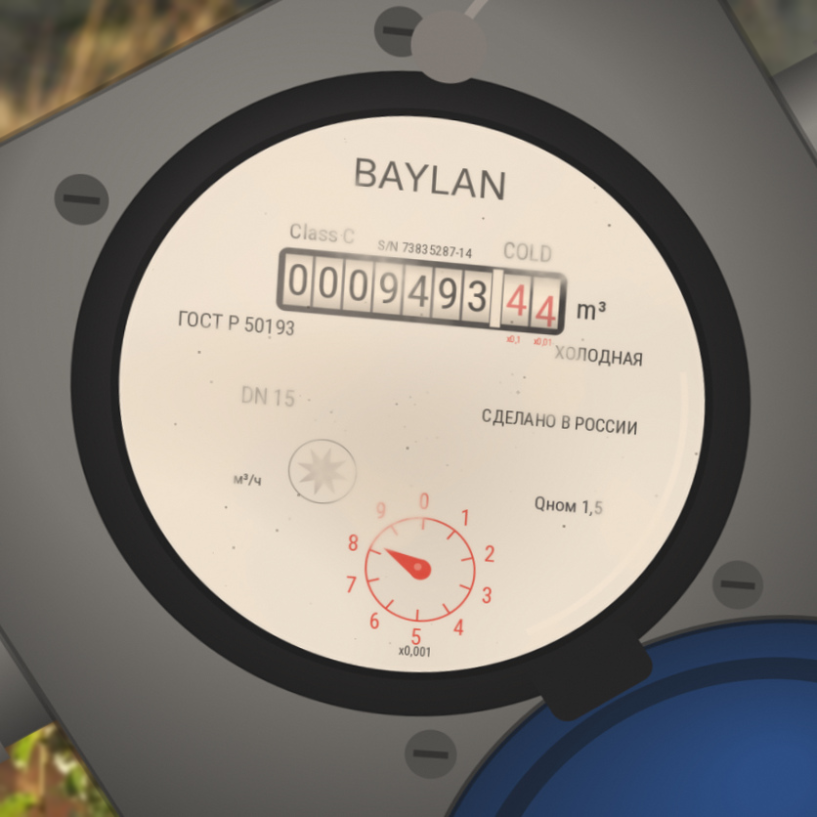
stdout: value=9493.438 unit=m³
